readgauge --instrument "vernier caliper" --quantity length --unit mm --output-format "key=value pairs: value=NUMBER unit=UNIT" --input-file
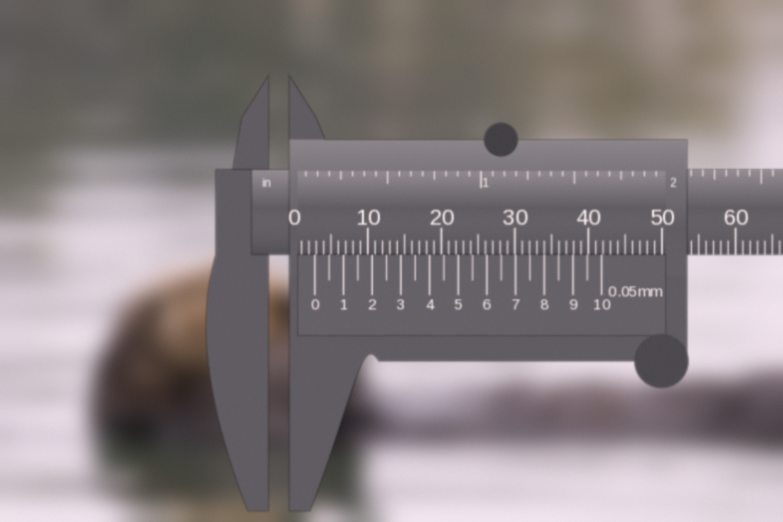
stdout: value=2.8 unit=mm
